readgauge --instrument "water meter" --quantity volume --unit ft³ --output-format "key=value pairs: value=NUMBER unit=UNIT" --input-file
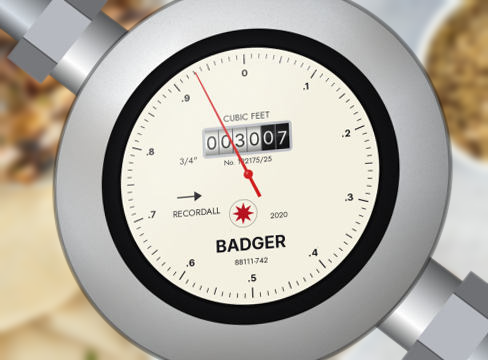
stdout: value=3006.93 unit=ft³
